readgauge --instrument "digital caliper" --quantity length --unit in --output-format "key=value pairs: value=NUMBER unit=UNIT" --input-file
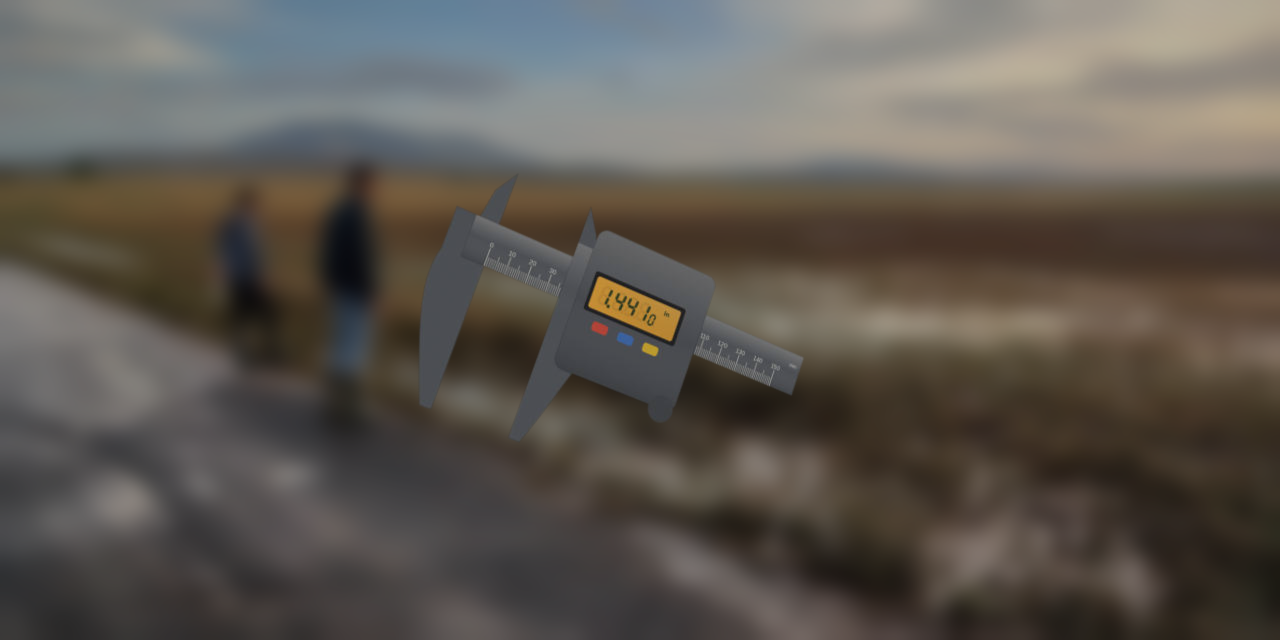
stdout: value=1.4410 unit=in
